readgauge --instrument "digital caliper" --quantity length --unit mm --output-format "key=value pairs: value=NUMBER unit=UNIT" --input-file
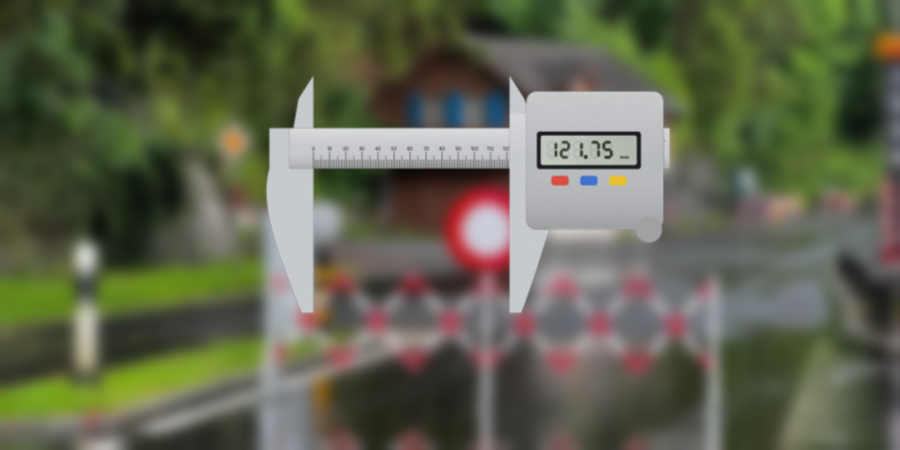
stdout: value=121.75 unit=mm
